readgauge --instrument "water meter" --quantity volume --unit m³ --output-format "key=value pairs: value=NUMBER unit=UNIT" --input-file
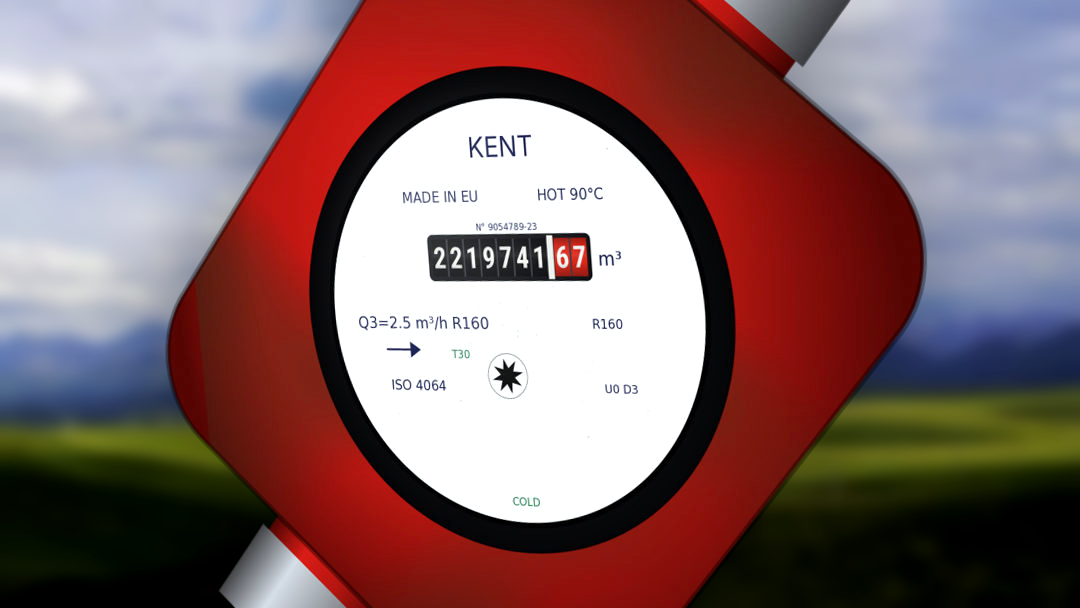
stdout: value=2219741.67 unit=m³
